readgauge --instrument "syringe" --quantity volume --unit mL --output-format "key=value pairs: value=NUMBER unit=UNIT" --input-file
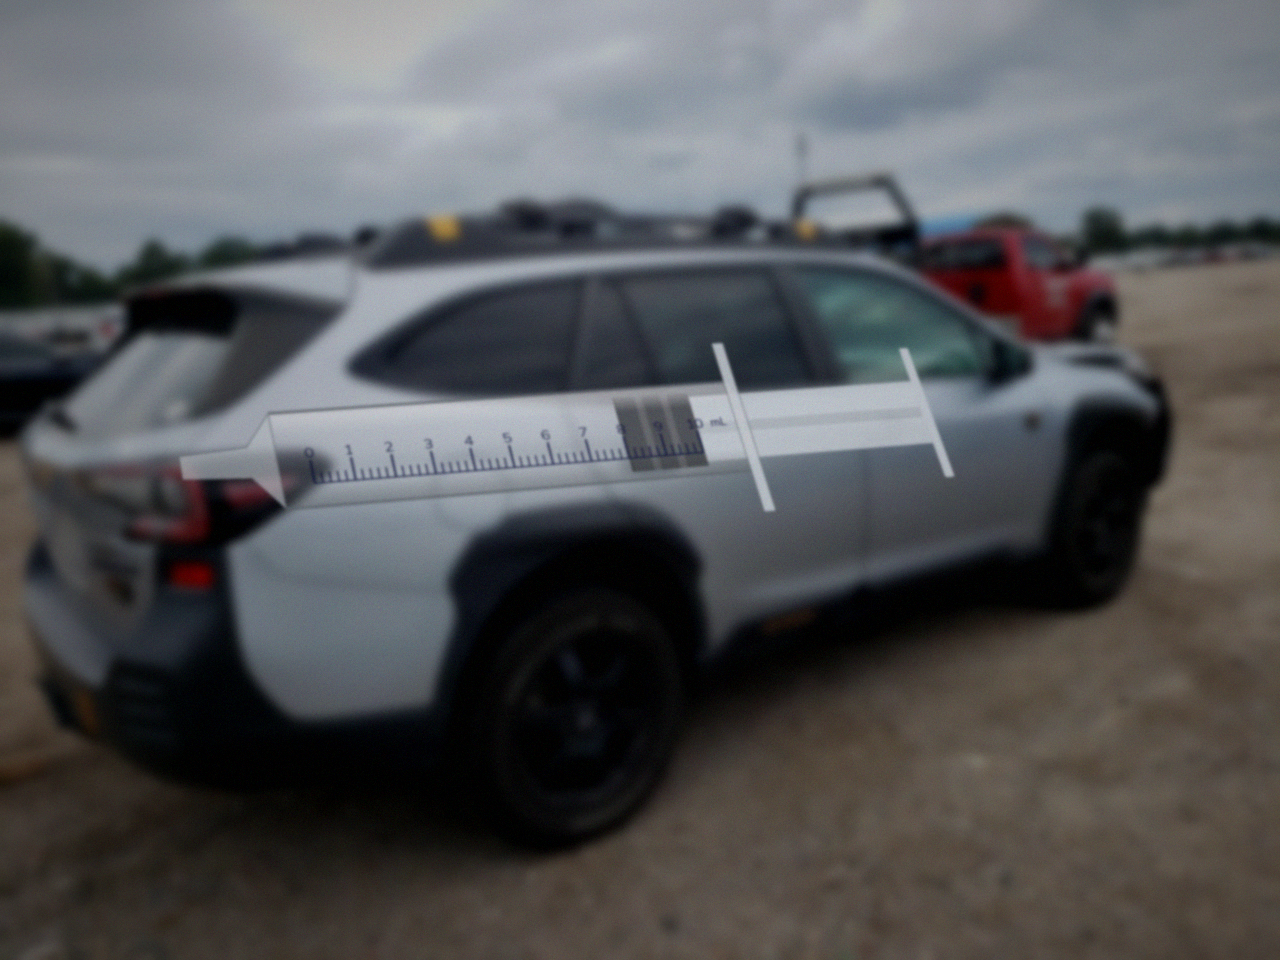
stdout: value=8 unit=mL
